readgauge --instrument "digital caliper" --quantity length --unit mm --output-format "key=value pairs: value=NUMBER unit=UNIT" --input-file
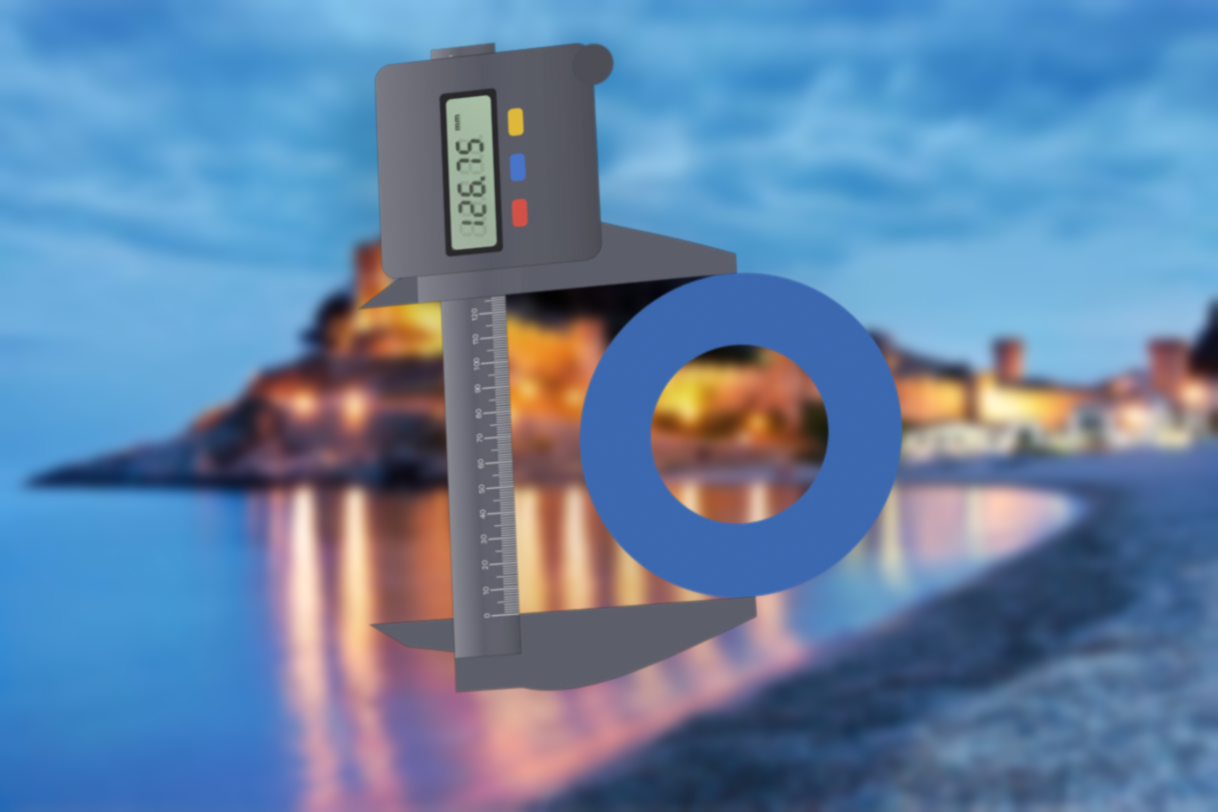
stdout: value=126.75 unit=mm
